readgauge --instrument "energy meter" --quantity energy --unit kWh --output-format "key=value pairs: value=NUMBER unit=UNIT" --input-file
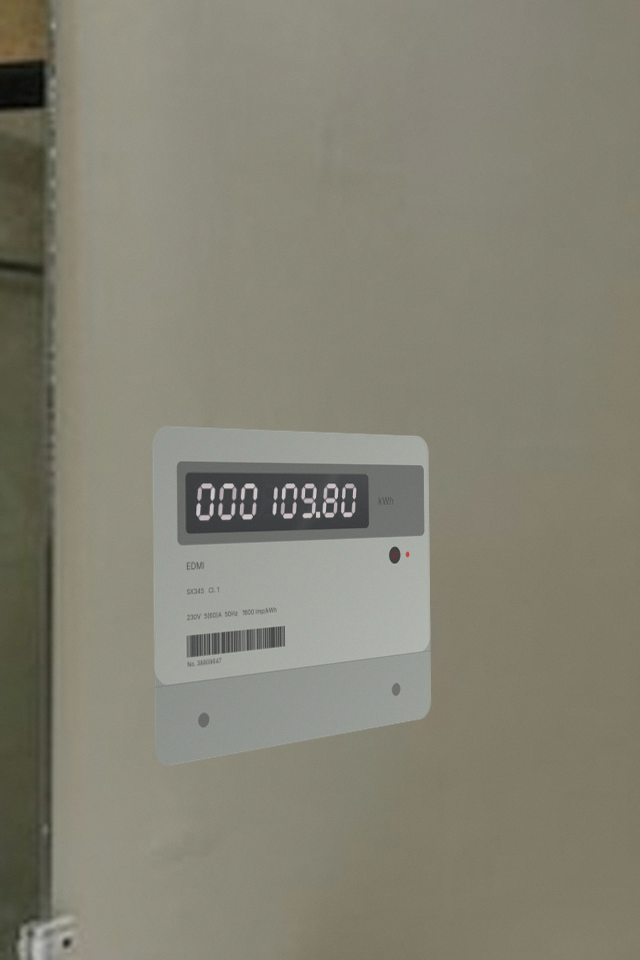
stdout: value=109.80 unit=kWh
